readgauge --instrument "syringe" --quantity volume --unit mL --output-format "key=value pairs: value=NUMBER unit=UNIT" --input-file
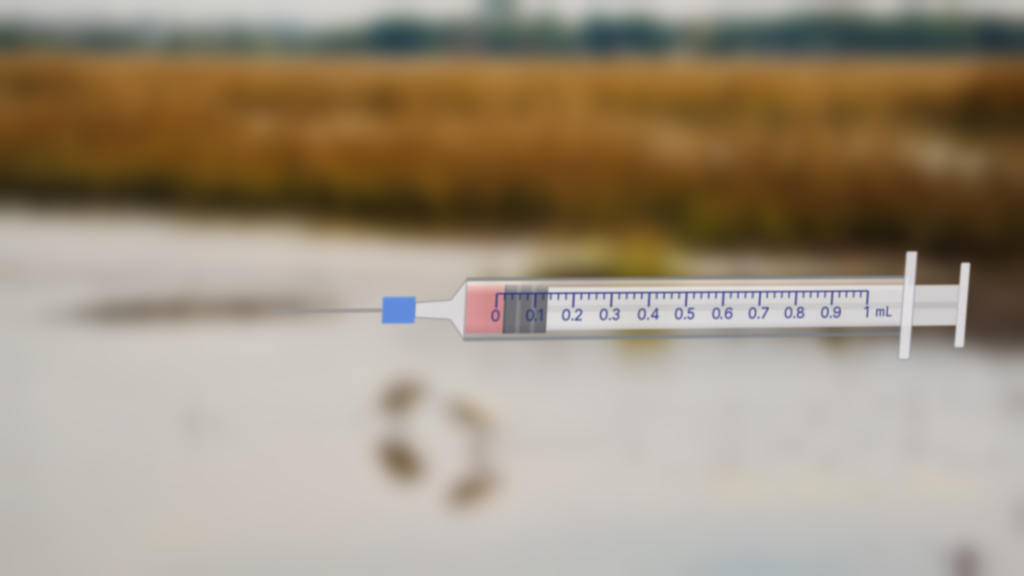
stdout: value=0.02 unit=mL
